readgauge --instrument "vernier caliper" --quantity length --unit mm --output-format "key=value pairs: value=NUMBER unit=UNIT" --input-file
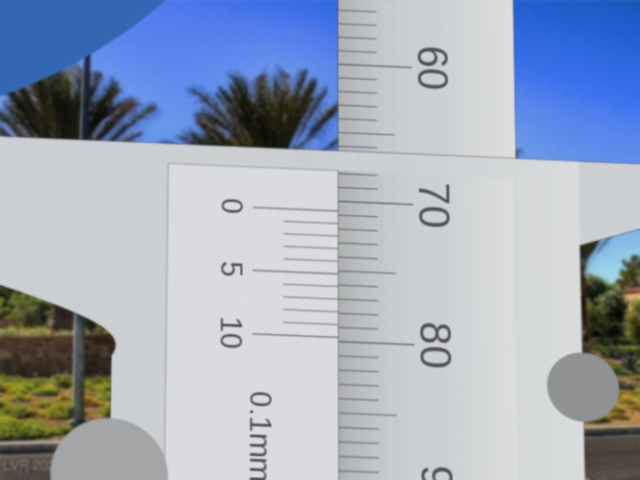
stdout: value=70.7 unit=mm
